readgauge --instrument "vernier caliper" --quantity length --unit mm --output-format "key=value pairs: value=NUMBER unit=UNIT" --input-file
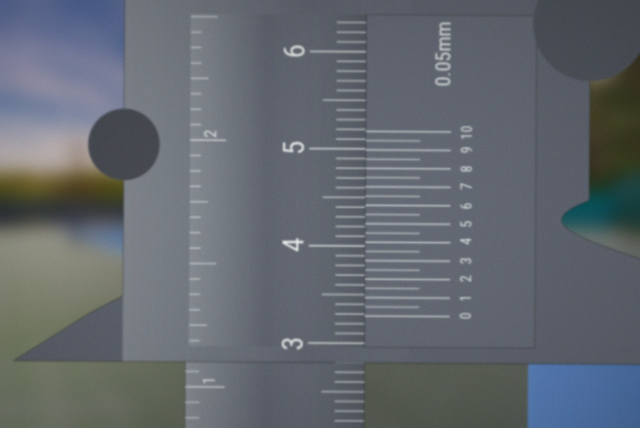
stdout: value=32.8 unit=mm
